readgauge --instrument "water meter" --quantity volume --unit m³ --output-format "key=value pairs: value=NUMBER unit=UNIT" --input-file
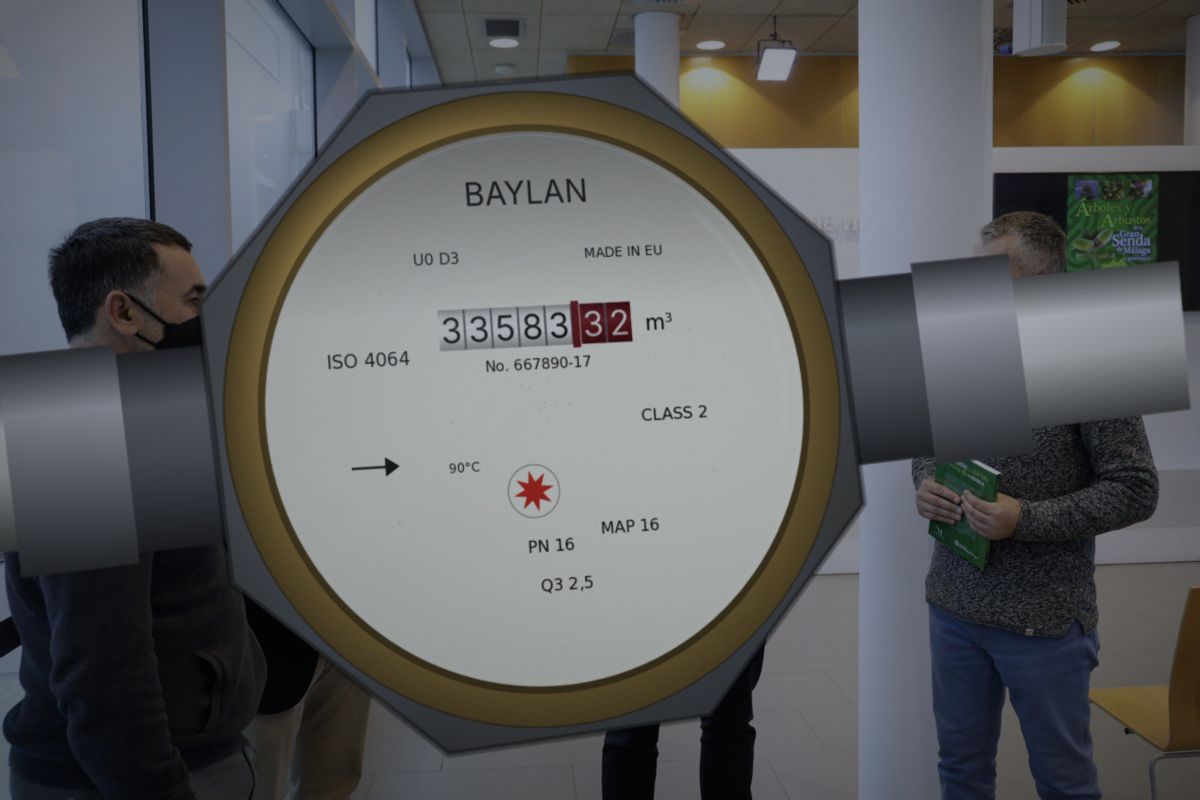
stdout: value=33583.32 unit=m³
